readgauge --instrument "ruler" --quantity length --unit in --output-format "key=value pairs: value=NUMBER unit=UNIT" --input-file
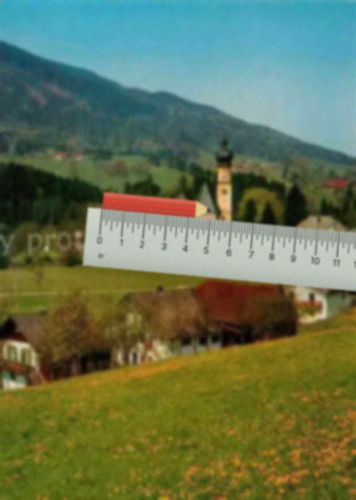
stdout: value=5 unit=in
